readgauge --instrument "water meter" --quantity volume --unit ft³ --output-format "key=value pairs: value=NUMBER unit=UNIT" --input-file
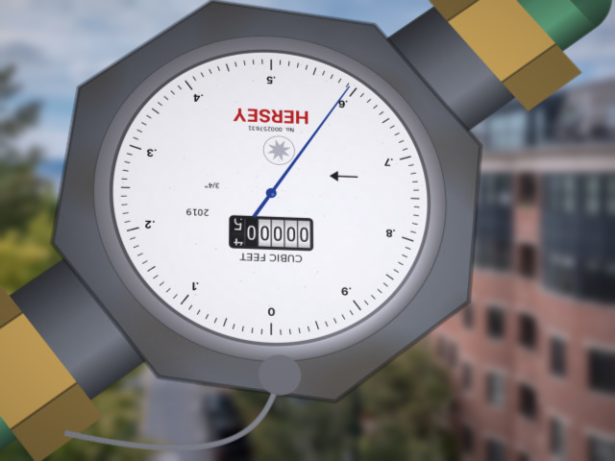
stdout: value=4.59 unit=ft³
